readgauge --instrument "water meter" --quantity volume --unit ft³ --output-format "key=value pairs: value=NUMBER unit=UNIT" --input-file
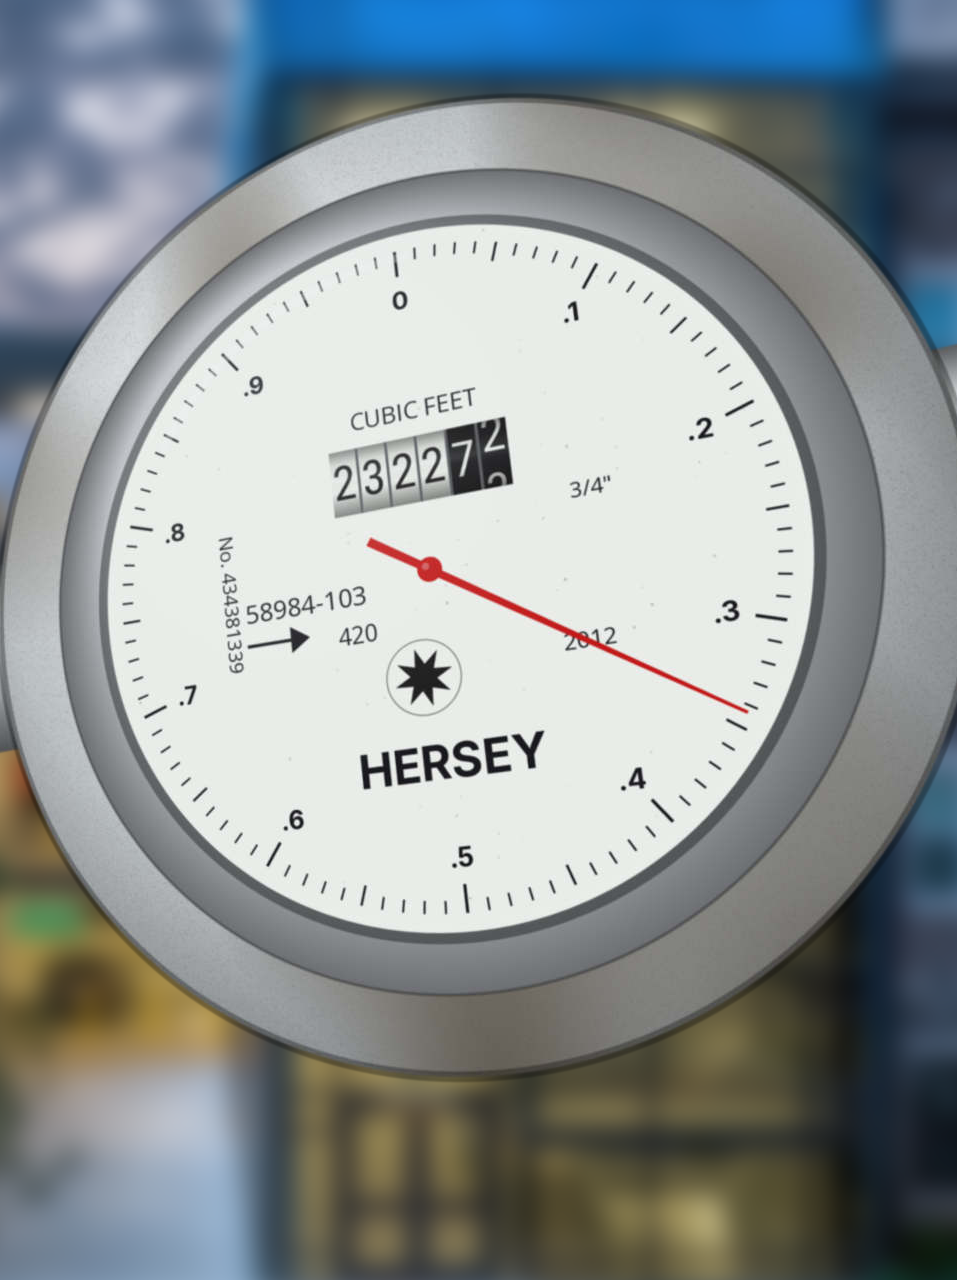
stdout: value=232272.34 unit=ft³
